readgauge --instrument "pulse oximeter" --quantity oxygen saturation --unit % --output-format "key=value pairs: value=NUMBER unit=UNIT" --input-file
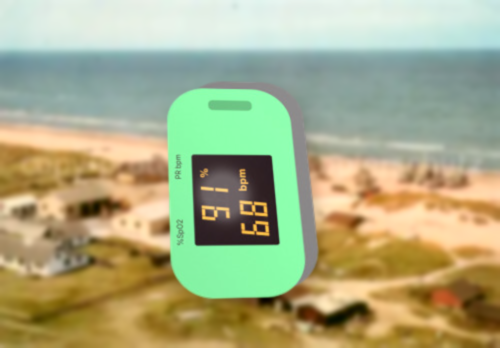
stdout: value=91 unit=%
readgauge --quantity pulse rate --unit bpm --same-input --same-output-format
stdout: value=68 unit=bpm
